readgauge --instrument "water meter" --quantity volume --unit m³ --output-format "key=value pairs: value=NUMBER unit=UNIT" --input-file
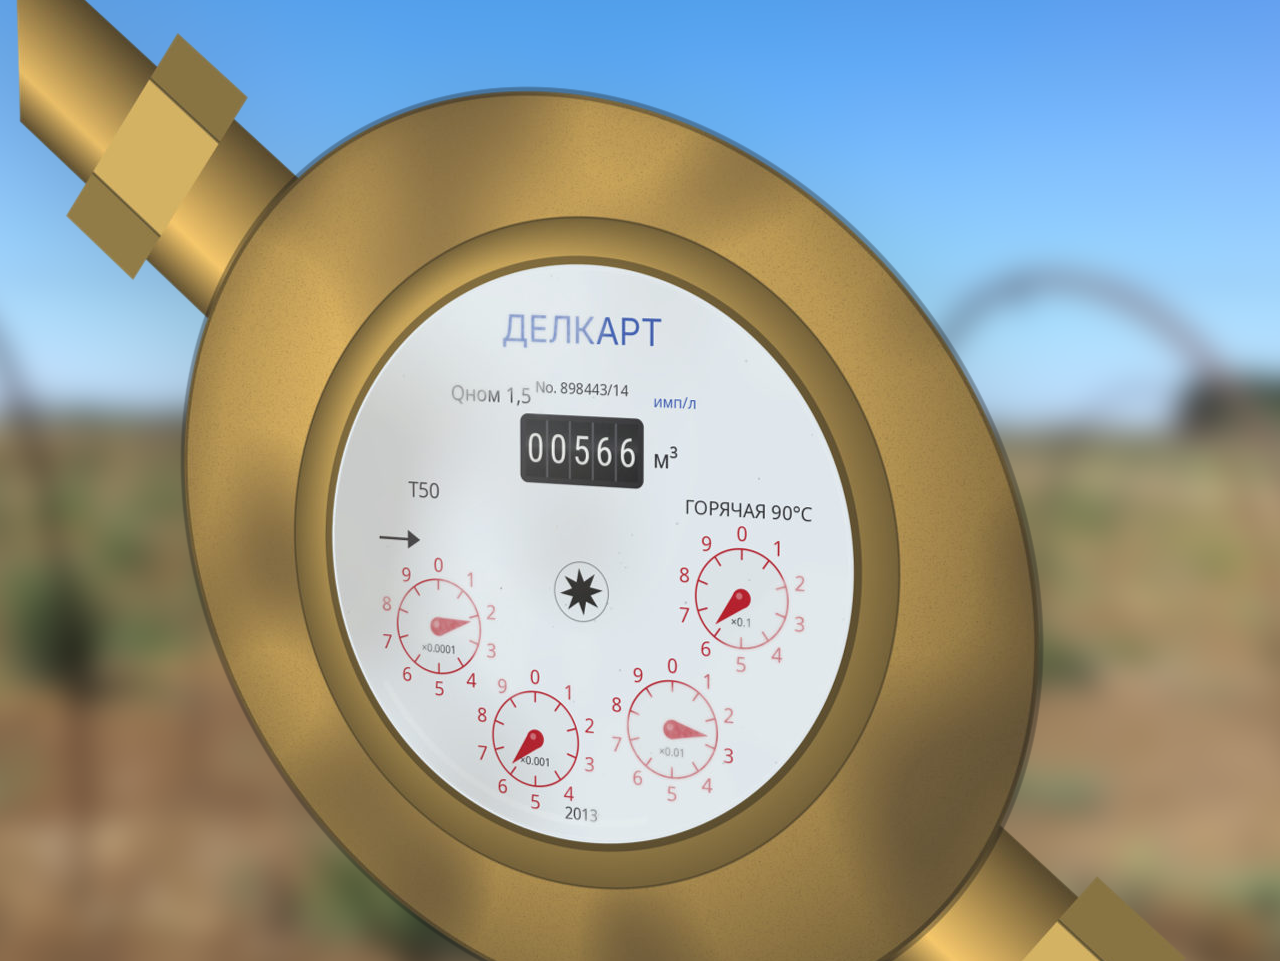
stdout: value=566.6262 unit=m³
